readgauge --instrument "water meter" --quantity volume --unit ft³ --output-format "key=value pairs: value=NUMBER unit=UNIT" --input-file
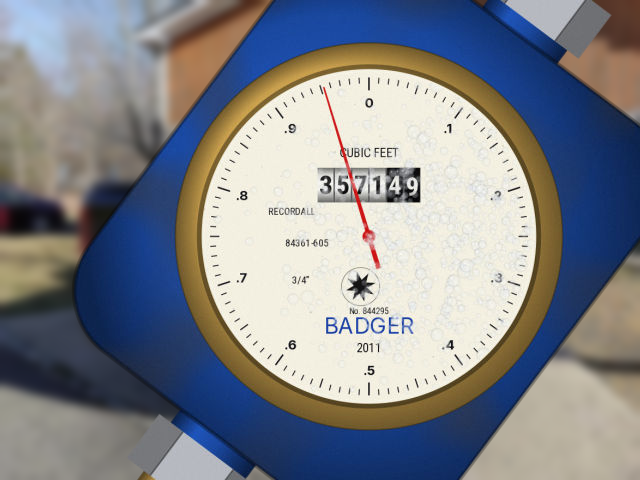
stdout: value=357148.95 unit=ft³
